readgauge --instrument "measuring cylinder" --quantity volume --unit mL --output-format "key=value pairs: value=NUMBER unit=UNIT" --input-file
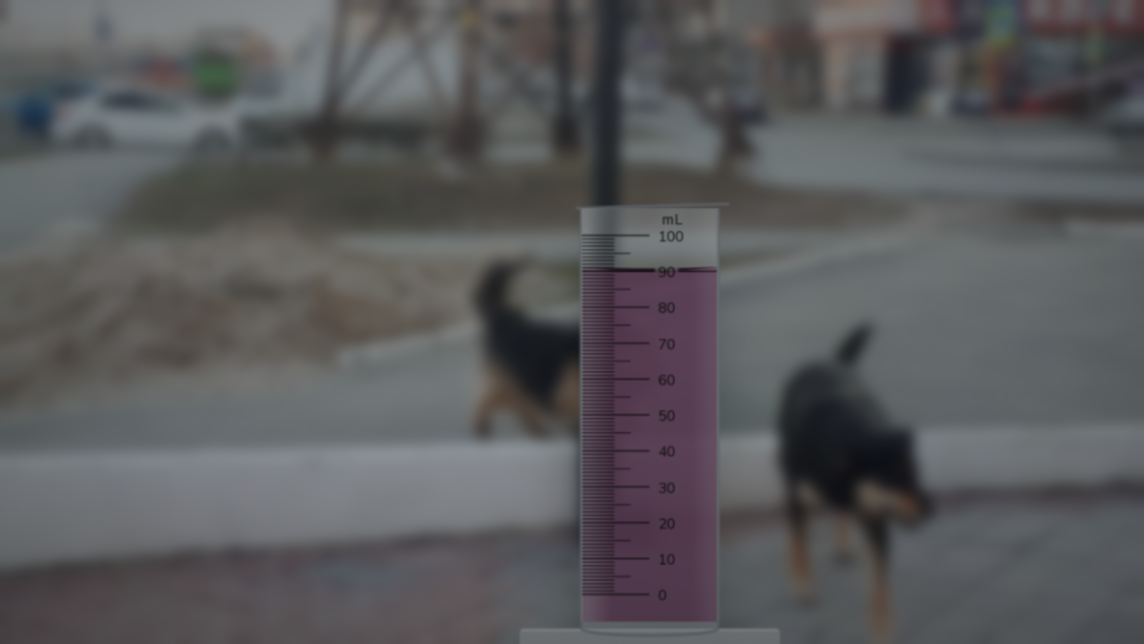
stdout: value=90 unit=mL
